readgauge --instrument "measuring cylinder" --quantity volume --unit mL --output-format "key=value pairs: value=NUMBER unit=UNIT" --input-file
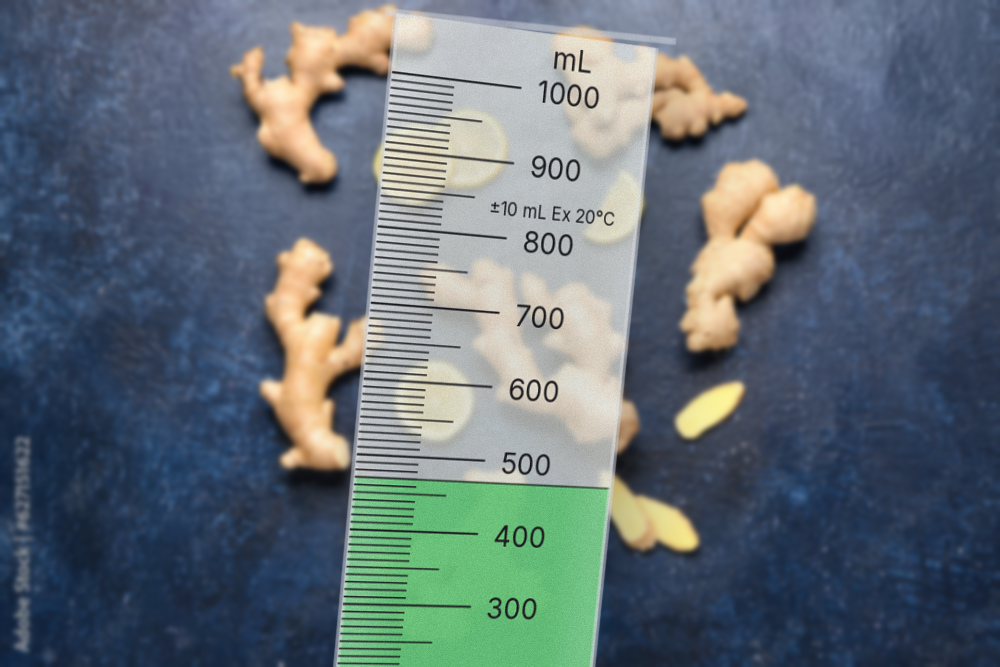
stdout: value=470 unit=mL
